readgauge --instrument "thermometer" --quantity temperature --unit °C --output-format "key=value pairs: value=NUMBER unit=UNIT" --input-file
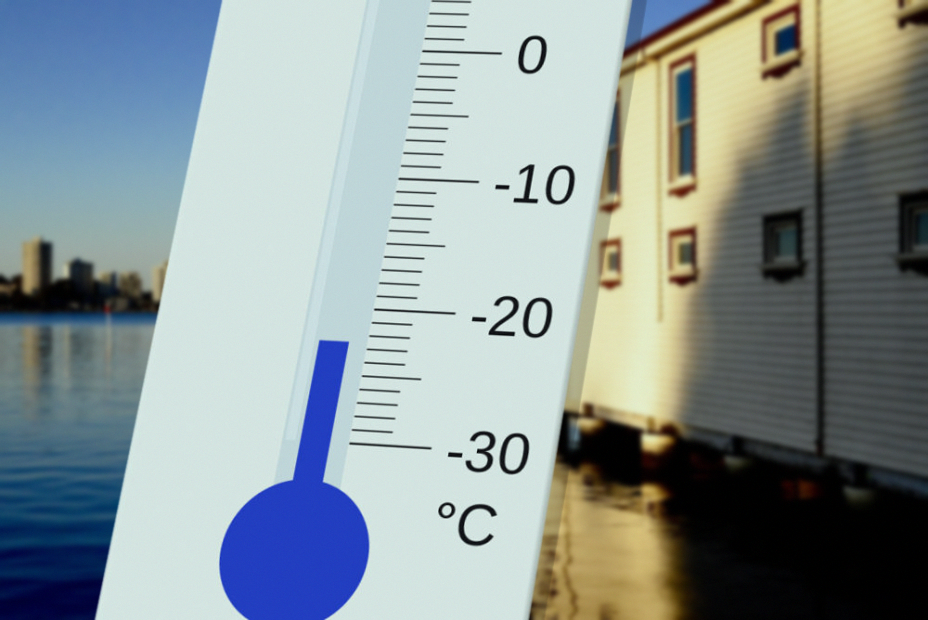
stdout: value=-22.5 unit=°C
